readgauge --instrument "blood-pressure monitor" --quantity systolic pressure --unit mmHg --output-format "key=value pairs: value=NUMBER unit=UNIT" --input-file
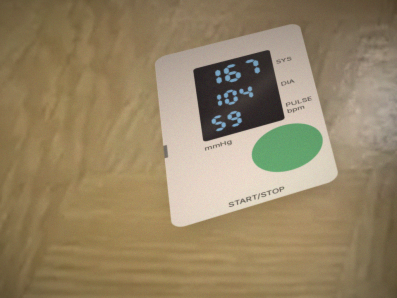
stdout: value=167 unit=mmHg
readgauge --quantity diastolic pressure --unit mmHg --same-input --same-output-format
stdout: value=104 unit=mmHg
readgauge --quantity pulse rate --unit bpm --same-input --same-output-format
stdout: value=59 unit=bpm
